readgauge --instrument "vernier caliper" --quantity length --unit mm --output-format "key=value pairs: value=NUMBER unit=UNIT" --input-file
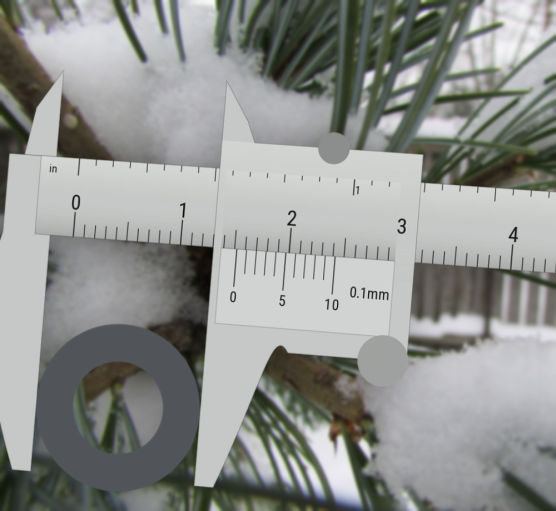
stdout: value=15.2 unit=mm
